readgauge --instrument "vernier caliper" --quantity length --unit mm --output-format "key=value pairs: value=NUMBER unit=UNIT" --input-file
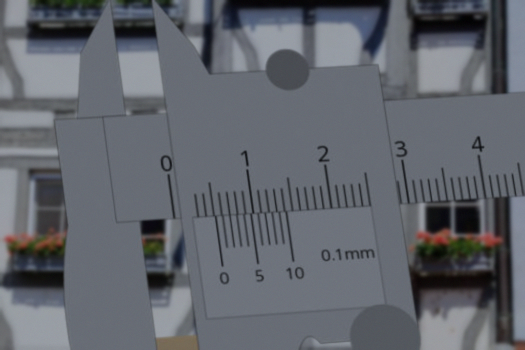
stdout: value=5.2 unit=mm
